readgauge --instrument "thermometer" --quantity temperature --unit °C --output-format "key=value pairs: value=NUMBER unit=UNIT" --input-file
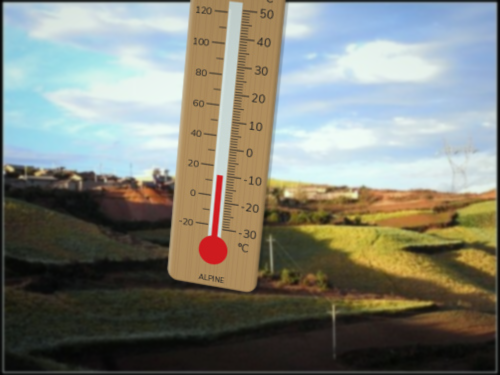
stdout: value=-10 unit=°C
